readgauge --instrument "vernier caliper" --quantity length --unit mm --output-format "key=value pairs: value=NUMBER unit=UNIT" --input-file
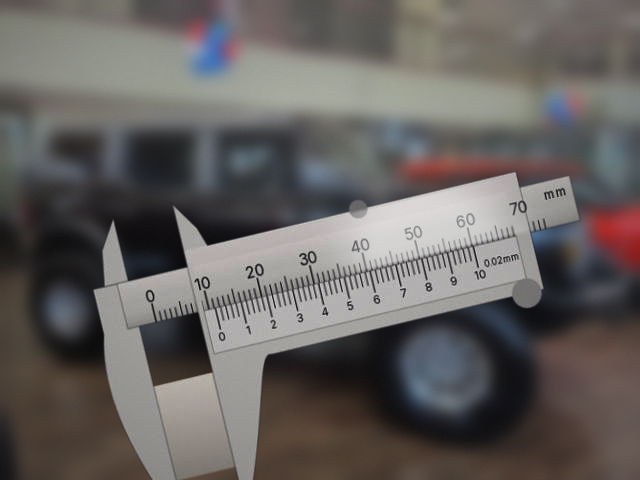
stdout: value=11.2 unit=mm
